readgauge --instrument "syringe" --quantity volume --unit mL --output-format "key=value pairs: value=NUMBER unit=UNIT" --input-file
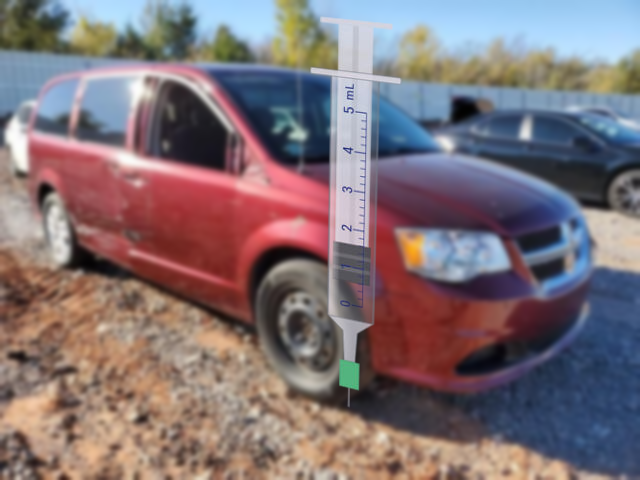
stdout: value=0.6 unit=mL
